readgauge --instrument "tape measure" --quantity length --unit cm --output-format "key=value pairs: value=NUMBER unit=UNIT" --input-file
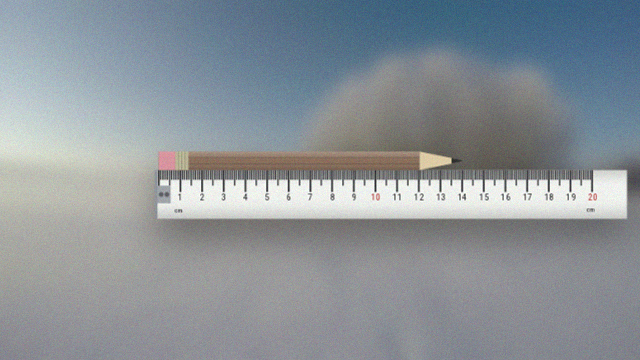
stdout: value=14 unit=cm
